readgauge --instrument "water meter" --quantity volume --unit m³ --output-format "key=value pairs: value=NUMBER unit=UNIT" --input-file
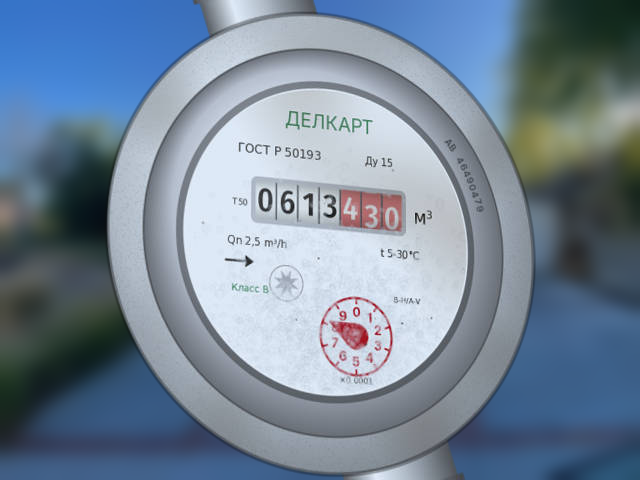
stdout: value=613.4298 unit=m³
